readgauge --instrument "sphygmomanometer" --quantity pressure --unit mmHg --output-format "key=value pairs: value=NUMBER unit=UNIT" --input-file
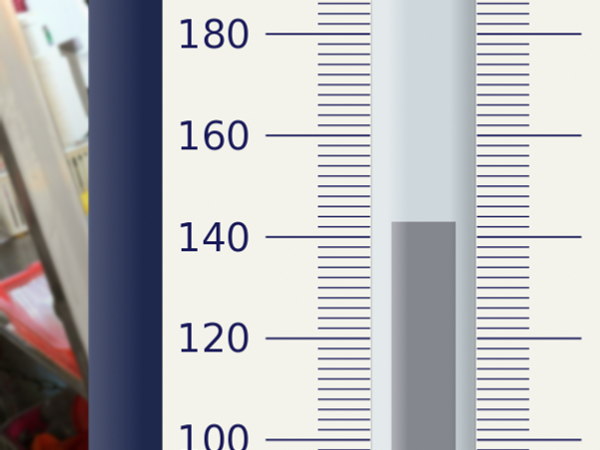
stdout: value=143 unit=mmHg
